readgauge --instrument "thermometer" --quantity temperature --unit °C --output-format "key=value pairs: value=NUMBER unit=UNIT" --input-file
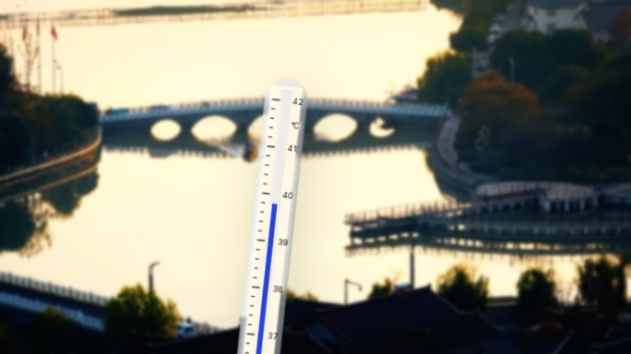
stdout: value=39.8 unit=°C
